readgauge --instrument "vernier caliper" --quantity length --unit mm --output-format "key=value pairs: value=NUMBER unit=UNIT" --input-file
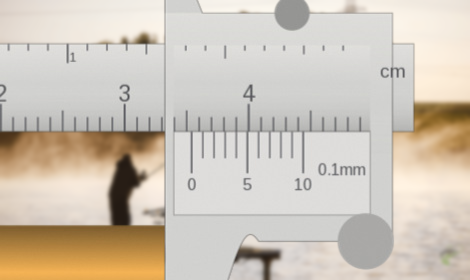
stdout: value=35.4 unit=mm
